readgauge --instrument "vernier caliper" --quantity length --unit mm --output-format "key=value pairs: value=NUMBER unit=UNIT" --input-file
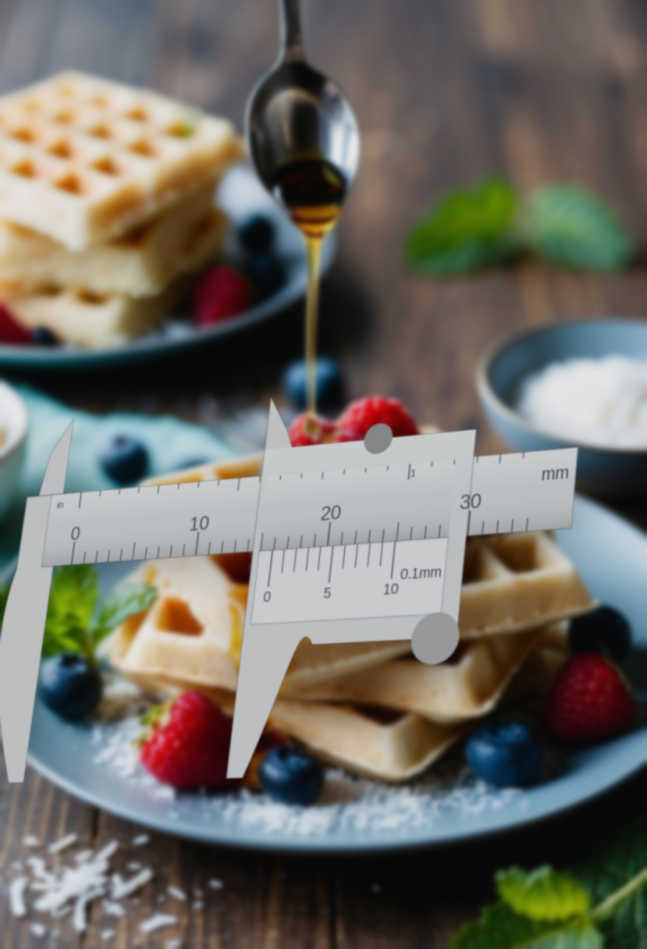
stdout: value=15.9 unit=mm
